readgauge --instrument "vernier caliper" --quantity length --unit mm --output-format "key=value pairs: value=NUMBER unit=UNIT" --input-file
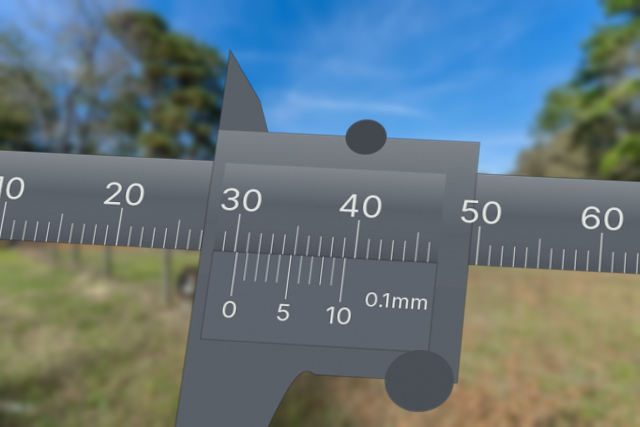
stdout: value=30.2 unit=mm
